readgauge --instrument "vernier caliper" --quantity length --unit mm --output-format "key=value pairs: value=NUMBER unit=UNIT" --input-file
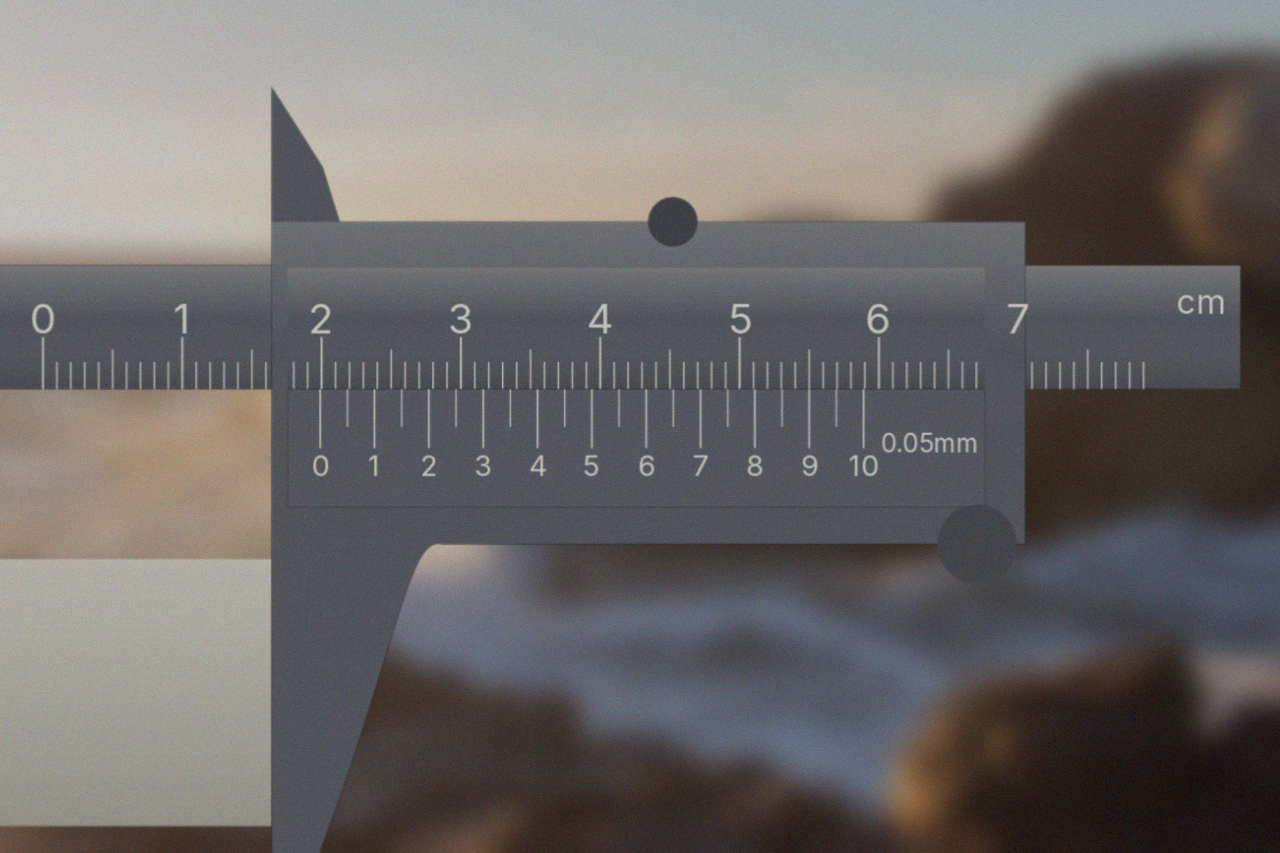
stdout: value=19.9 unit=mm
